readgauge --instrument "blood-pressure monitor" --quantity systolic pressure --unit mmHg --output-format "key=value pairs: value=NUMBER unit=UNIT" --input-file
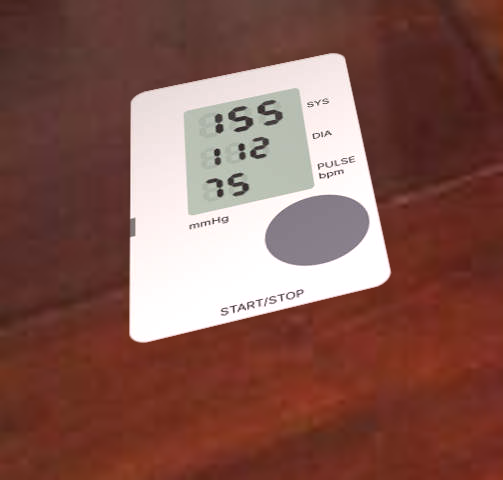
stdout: value=155 unit=mmHg
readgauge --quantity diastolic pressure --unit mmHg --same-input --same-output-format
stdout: value=112 unit=mmHg
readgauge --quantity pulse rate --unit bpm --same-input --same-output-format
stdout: value=75 unit=bpm
